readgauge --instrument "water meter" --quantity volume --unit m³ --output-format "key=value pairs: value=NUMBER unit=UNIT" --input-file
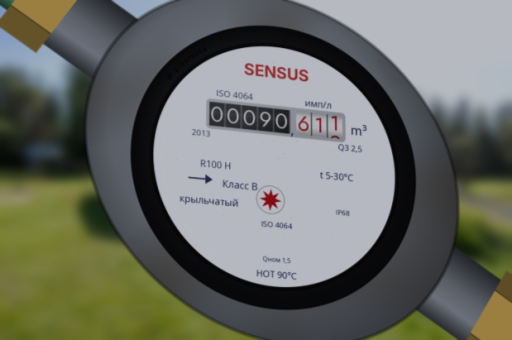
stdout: value=90.611 unit=m³
